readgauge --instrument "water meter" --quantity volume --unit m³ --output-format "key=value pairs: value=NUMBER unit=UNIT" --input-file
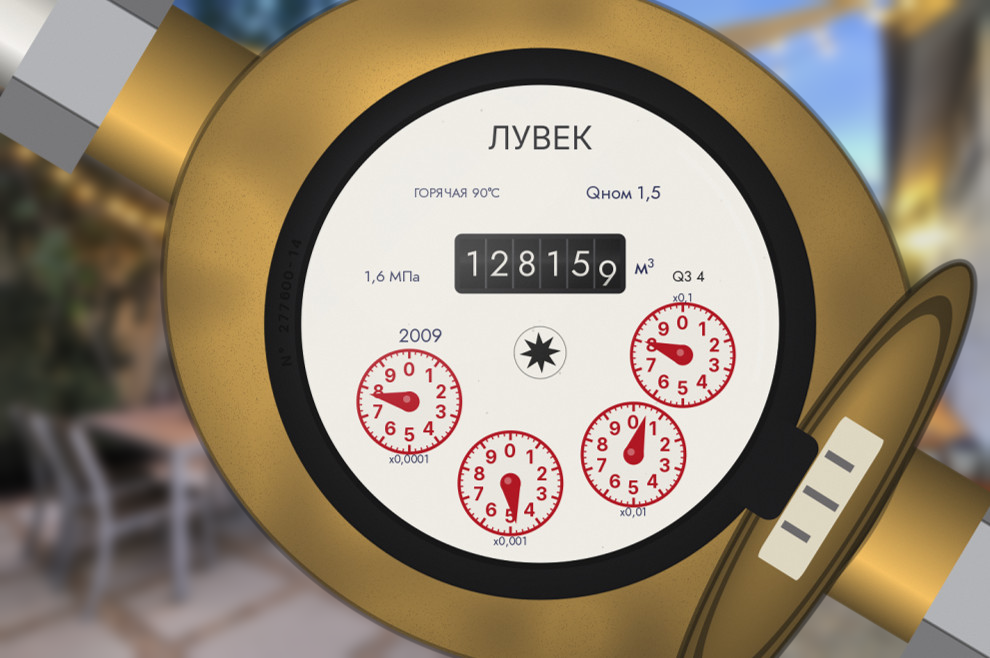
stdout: value=128158.8047 unit=m³
